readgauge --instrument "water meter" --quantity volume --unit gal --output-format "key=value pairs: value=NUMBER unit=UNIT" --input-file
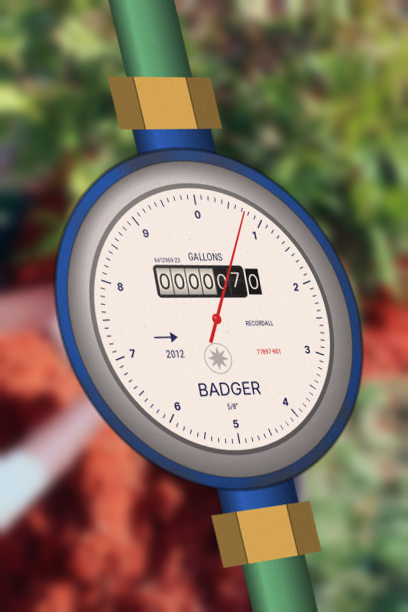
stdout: value=70.7 unit=gal
